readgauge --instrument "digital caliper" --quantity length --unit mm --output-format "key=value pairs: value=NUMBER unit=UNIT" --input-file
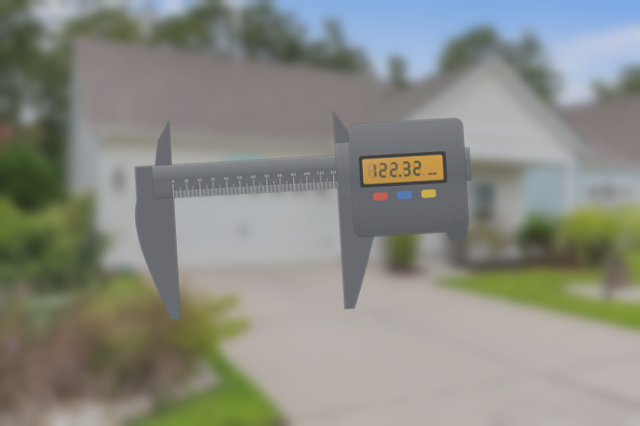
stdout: value=122.32 unit=mm
